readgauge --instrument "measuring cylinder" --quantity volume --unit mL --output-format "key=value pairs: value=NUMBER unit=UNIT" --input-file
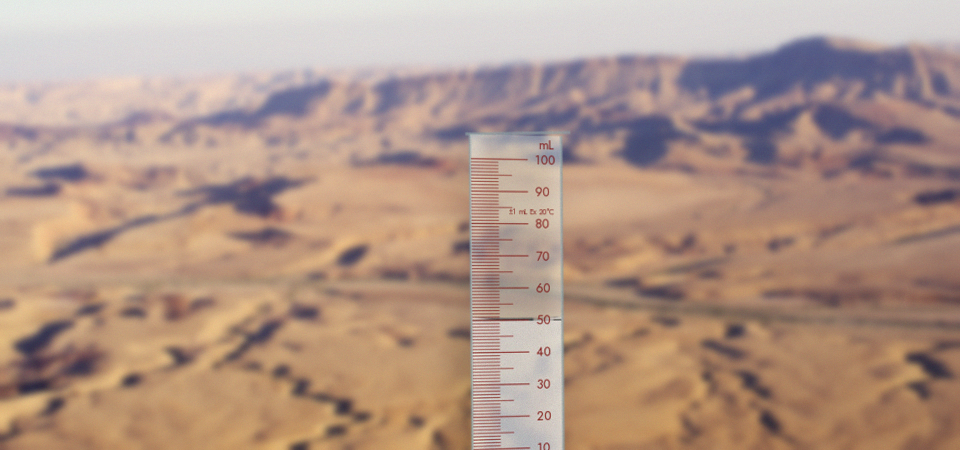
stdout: value=50 unit=mL
